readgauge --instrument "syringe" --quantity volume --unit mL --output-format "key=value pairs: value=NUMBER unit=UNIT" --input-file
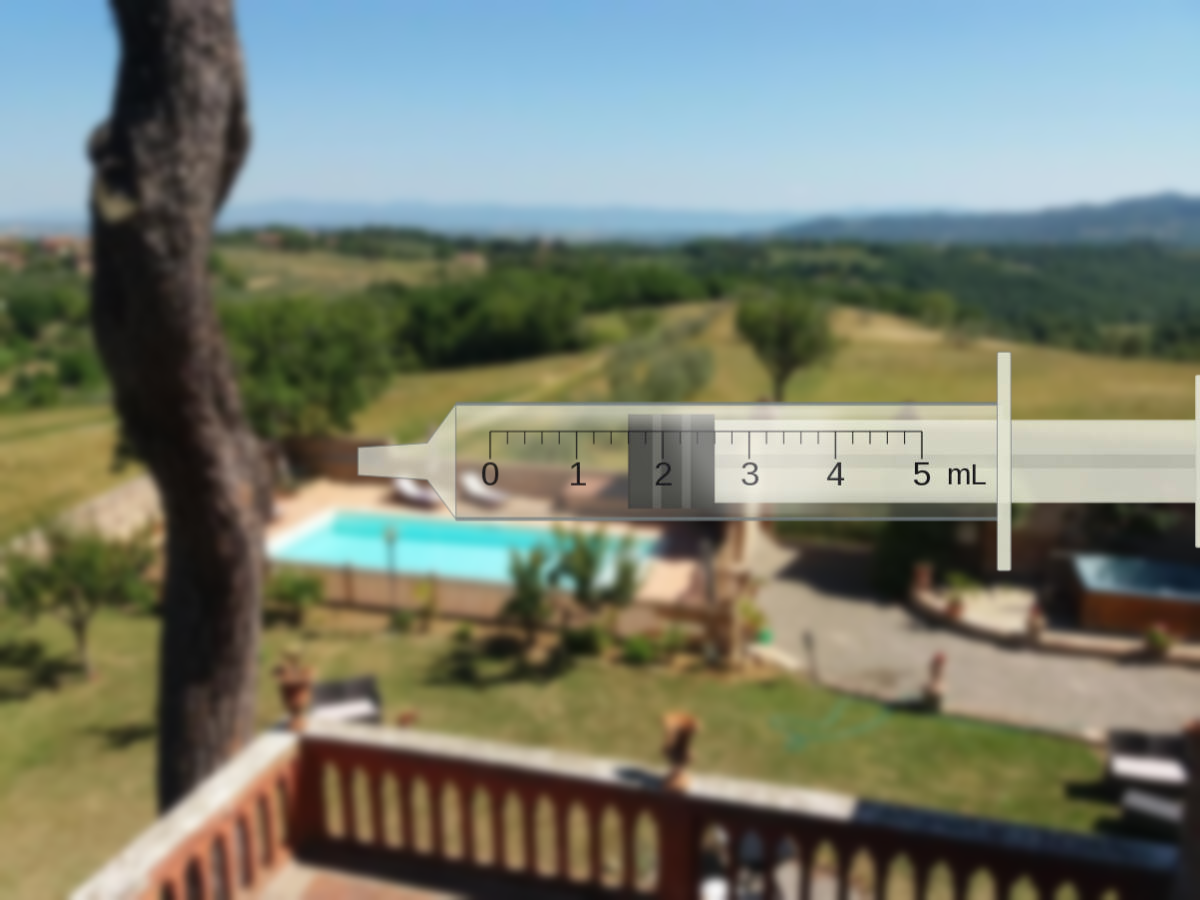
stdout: value=1.6 unit=mL
